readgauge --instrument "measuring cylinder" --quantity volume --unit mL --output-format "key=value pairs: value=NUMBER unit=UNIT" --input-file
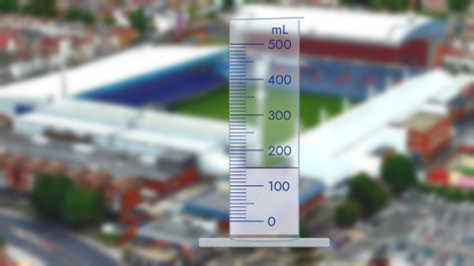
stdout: value=150 unit=mL
